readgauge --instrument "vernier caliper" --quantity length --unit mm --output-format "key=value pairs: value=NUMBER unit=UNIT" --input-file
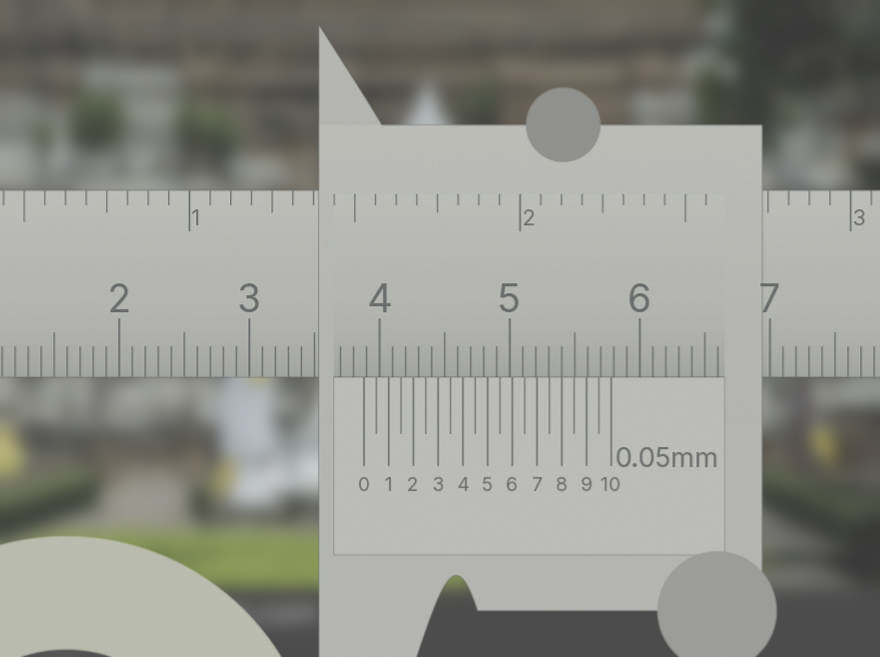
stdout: value=38.8 unit=mm
